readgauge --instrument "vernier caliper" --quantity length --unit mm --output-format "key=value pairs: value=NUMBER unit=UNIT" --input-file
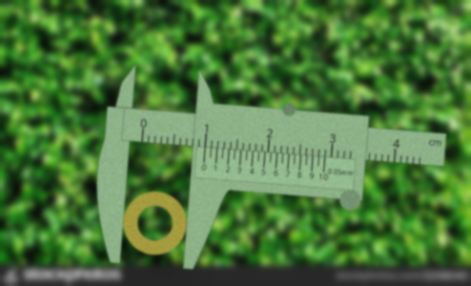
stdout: value=10.0 unit=mm
